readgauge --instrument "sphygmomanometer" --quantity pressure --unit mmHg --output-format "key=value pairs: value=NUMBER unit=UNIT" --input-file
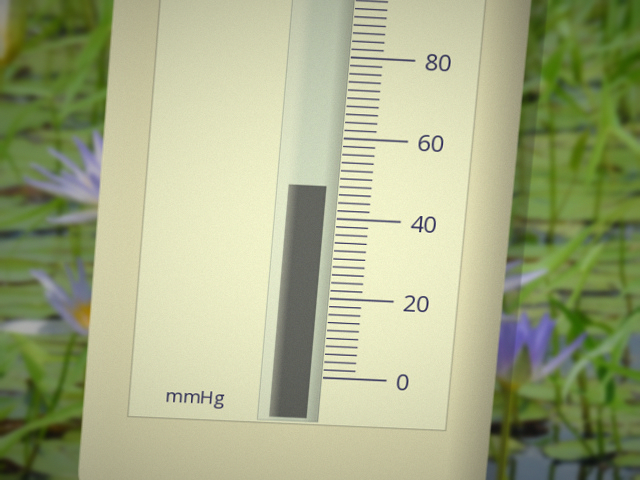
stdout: value=48 unit=mmHg
